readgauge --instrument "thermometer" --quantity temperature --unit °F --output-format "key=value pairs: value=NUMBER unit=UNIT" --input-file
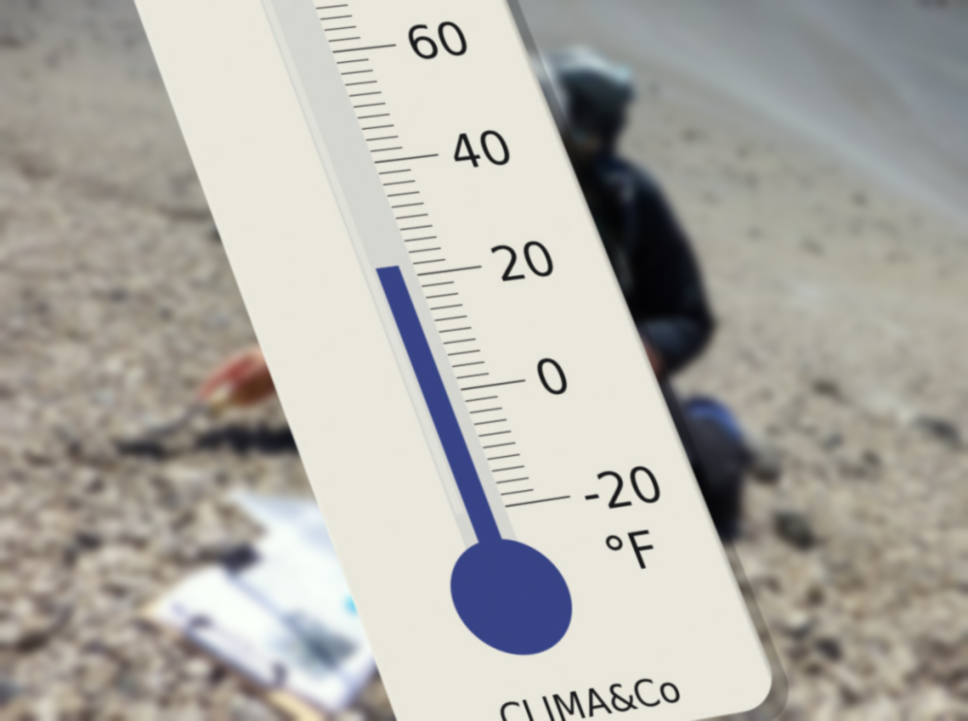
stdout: value=22 unit=°F
